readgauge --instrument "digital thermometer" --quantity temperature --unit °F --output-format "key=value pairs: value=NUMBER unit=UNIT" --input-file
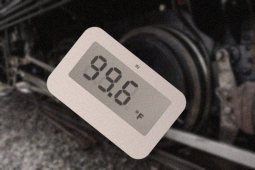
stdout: value=99.6 unit=°F
